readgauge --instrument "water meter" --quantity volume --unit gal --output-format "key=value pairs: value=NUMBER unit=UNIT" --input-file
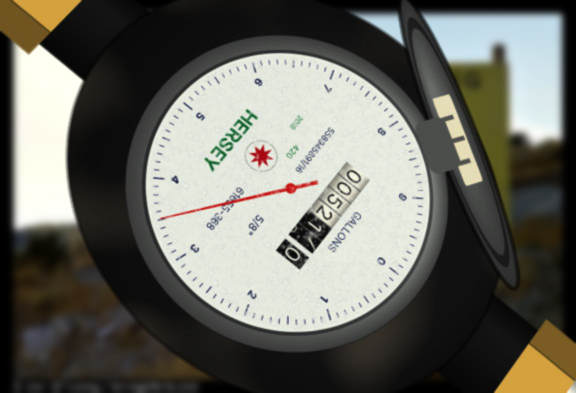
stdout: value=52173.5 unit=gal
